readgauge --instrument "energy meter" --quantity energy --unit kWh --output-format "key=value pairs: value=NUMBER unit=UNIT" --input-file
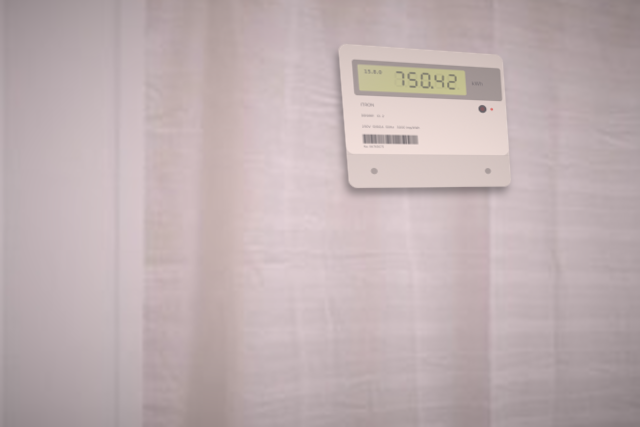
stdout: value=750.42 unit=kWh
